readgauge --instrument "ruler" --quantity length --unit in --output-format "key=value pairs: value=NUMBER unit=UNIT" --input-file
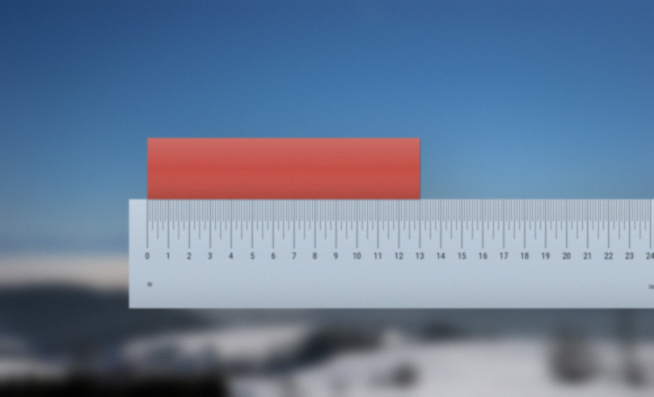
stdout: value=13 unit=in
